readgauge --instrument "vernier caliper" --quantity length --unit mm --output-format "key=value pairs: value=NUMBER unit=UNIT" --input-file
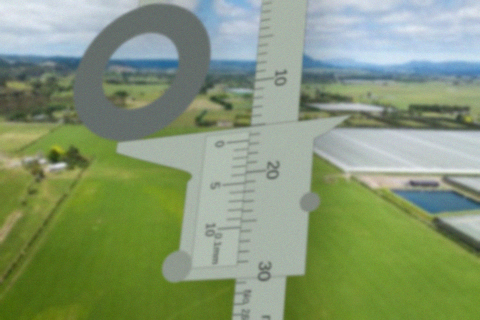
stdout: value=16.6 unit=mm
